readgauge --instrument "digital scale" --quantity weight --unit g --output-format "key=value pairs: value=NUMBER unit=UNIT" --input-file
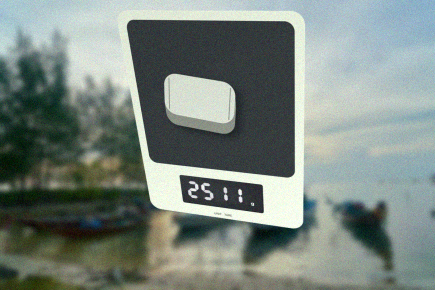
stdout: value=2511 unit=g
